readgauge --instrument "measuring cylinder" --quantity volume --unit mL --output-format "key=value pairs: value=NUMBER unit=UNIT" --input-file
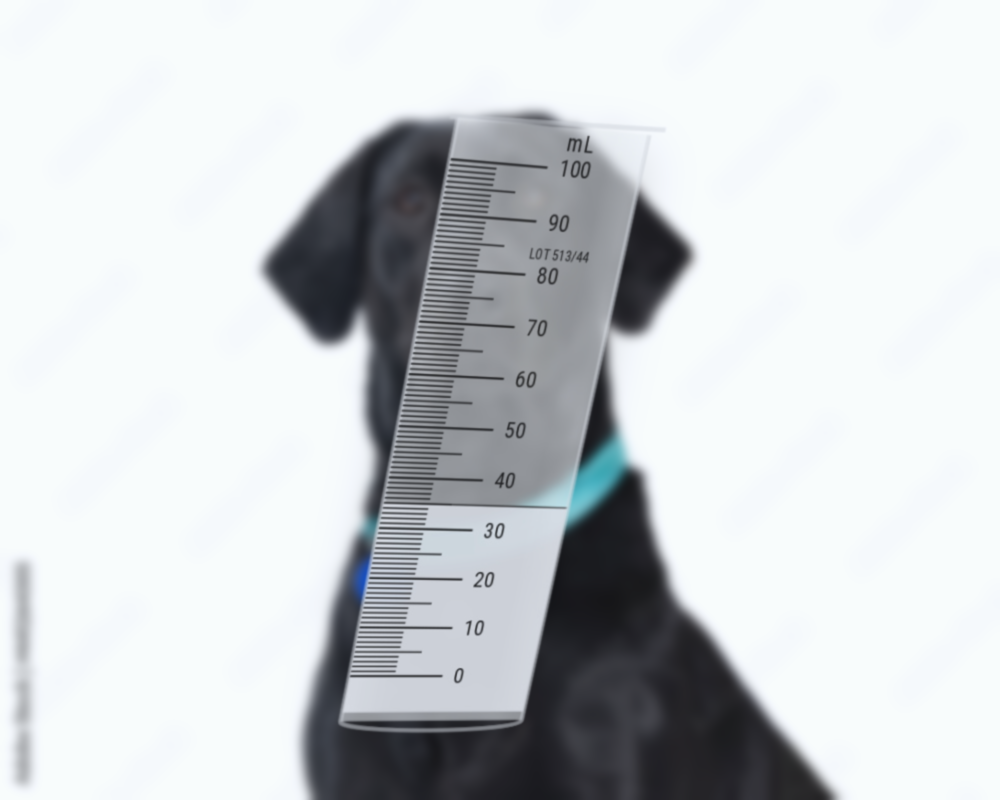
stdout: value=35 unit=mL
